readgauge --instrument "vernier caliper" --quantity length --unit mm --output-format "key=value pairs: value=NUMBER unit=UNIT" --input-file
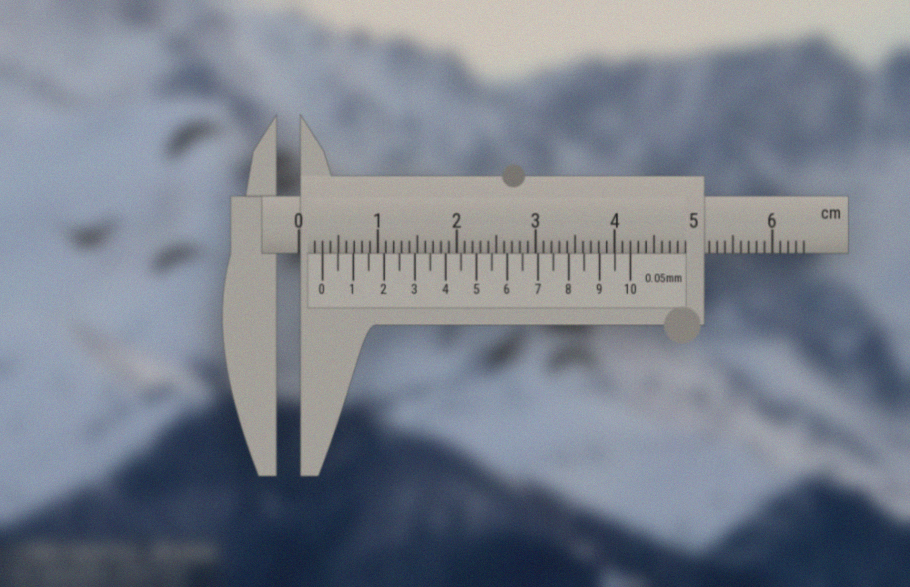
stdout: value=3.0 unit=mm
